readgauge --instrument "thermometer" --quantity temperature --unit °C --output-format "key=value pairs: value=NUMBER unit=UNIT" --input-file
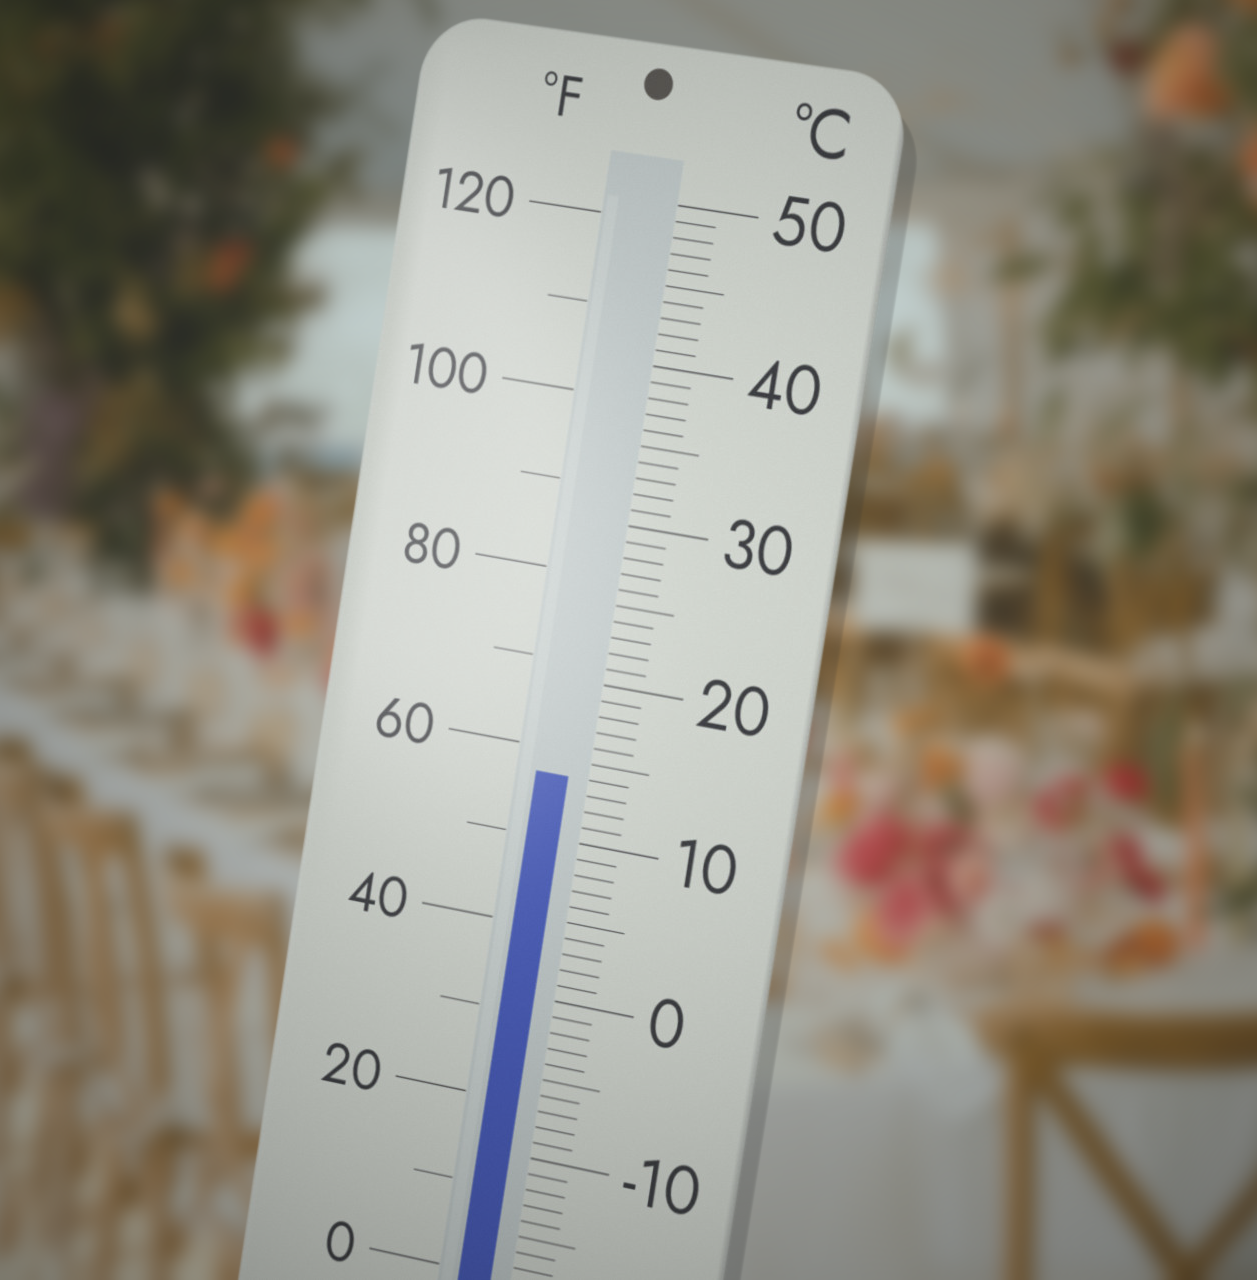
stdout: value=14 unit=°C
